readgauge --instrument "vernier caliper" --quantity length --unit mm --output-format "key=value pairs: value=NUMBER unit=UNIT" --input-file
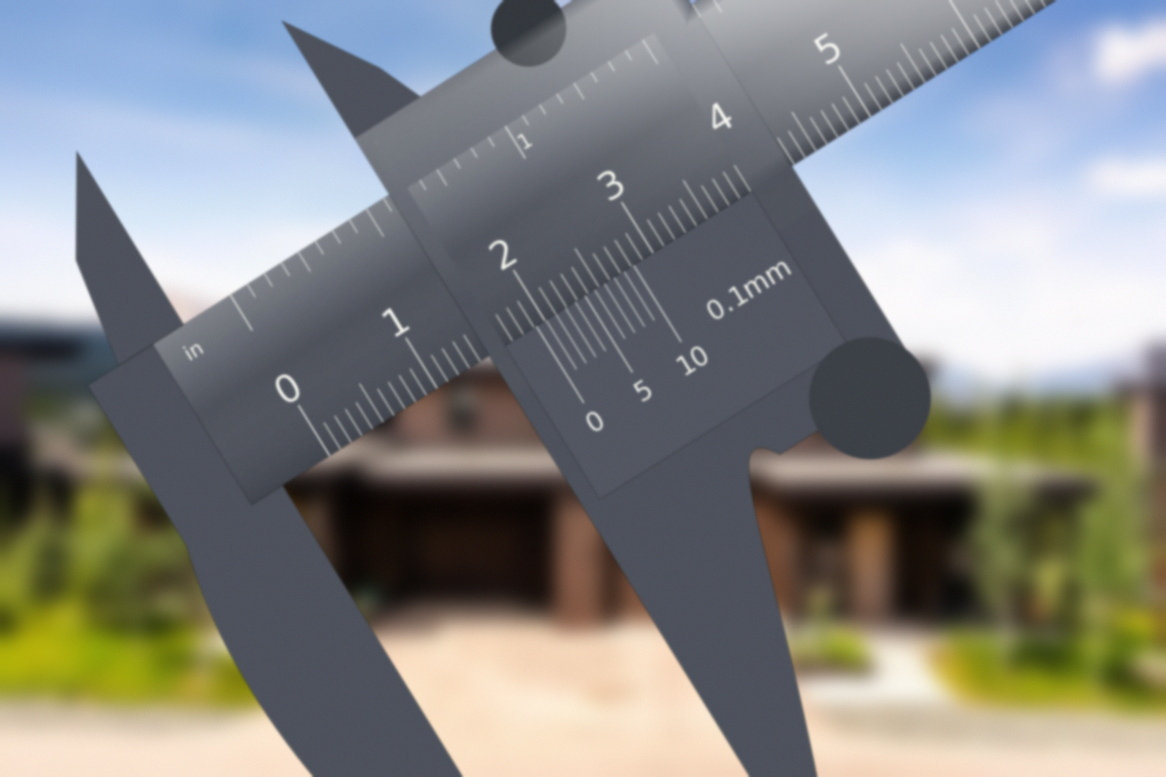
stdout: value=19.2 unit=mm
